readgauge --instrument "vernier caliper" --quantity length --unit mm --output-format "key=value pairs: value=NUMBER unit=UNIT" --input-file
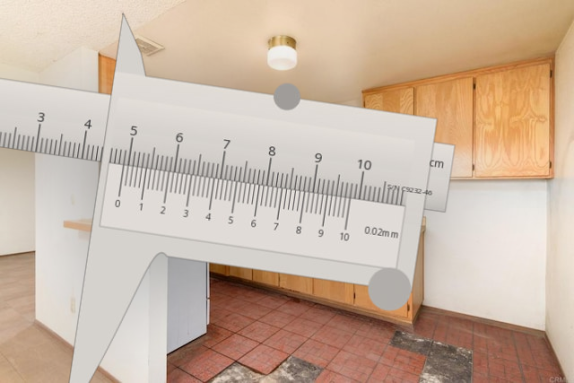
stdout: value=49.0 unit=mm
